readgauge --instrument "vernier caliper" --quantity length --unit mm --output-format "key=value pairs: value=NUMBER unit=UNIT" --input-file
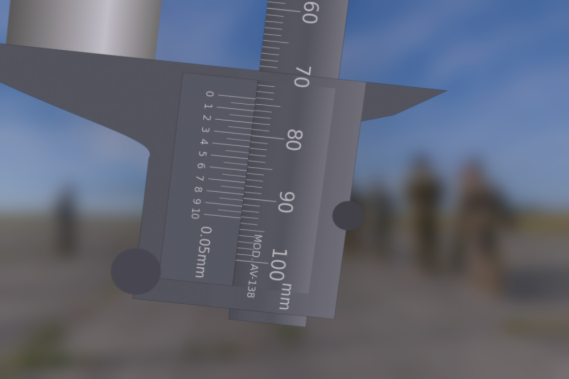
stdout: value=74.2 unit=mm
